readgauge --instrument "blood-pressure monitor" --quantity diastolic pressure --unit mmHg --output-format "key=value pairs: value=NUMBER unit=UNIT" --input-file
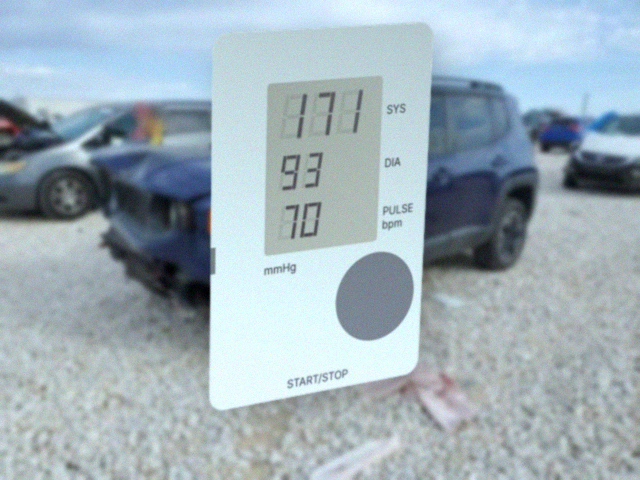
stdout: value=93 unit=mmHg
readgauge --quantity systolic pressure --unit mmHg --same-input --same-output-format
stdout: value=171 unit=mmHg
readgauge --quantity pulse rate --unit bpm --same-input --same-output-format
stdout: value=70 unit=bpm
